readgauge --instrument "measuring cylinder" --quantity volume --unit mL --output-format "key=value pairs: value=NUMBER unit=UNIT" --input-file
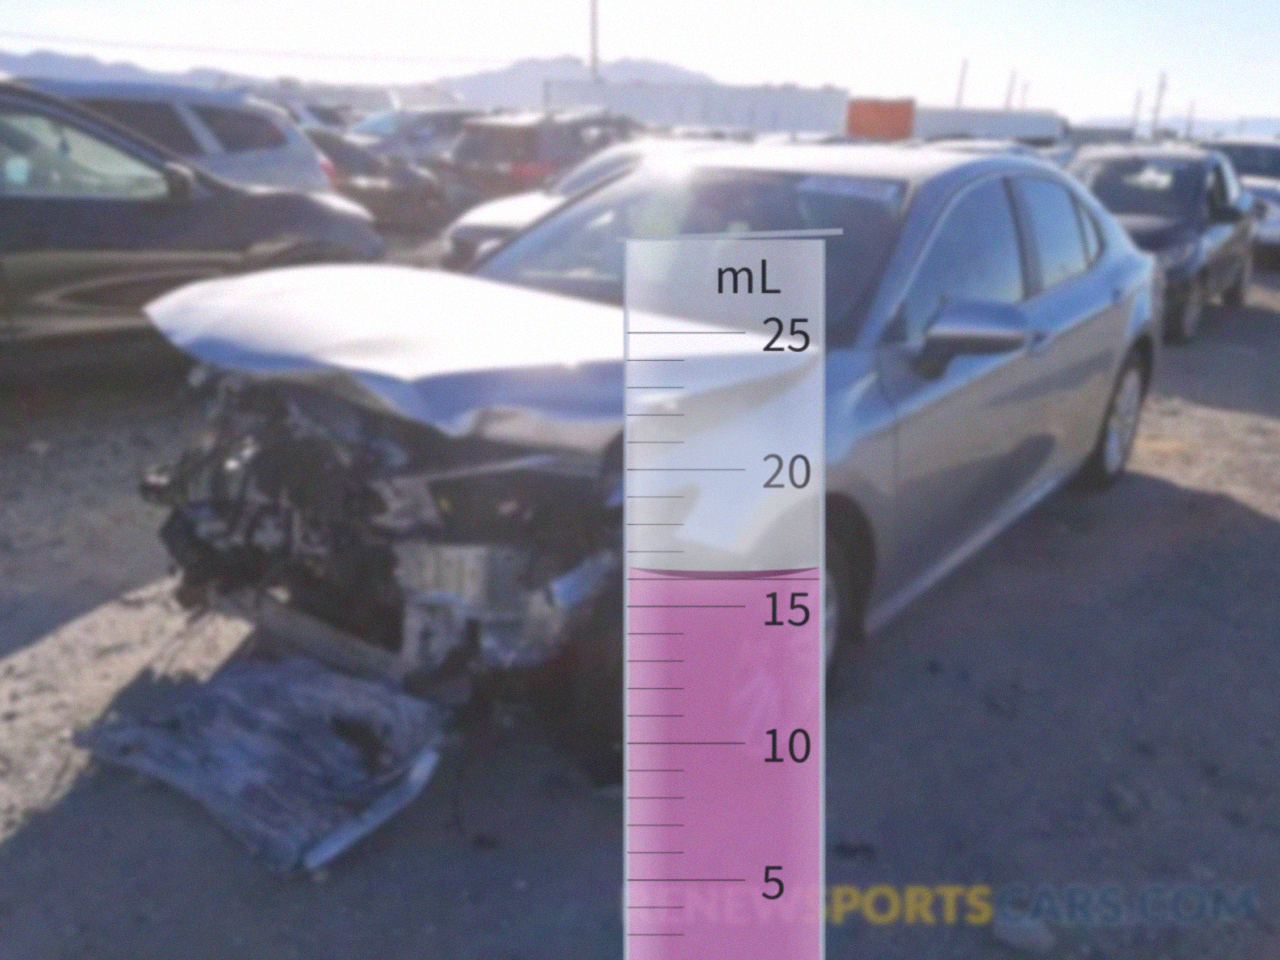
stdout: value=16 unit=mL
